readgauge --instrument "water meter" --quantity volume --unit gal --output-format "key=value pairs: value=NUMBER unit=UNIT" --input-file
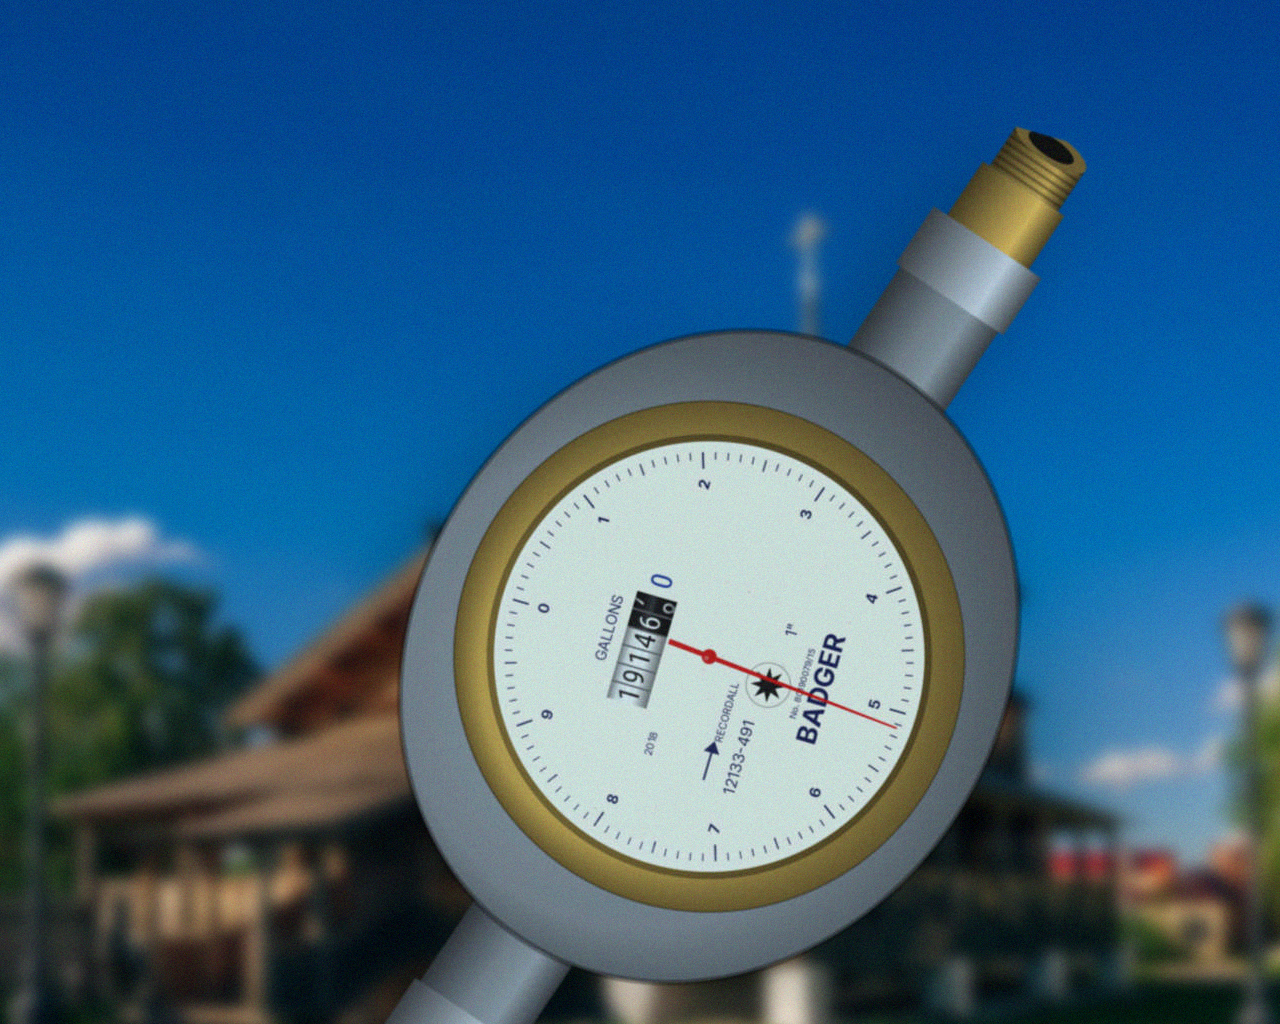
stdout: value=1914675.1 unit=gal
